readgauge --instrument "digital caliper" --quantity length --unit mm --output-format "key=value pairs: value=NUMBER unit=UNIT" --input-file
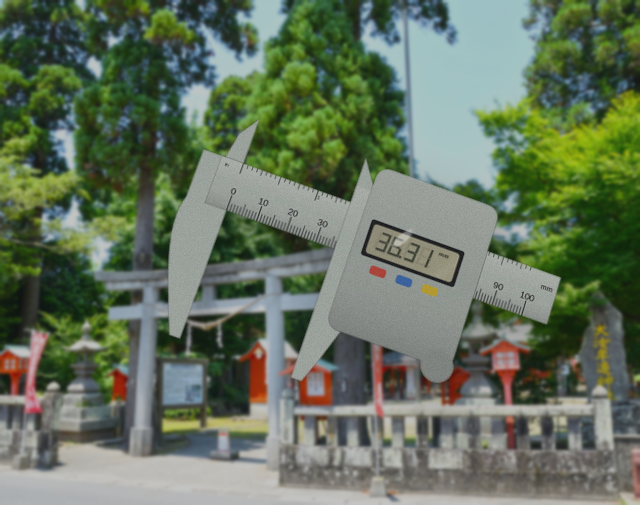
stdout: value=36.31 unit=mm
